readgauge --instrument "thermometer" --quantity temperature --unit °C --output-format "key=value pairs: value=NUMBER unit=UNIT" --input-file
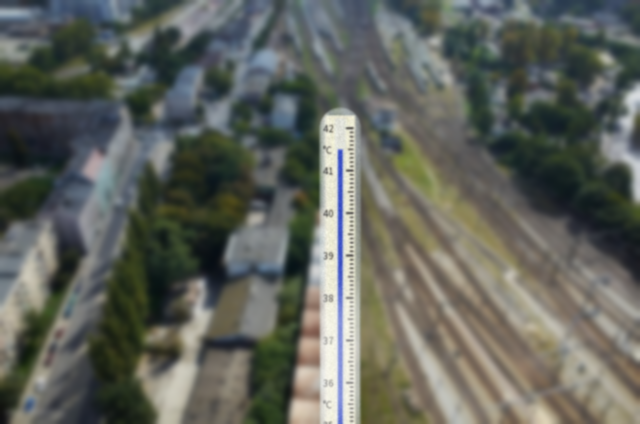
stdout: value=41.5 unit=°C
